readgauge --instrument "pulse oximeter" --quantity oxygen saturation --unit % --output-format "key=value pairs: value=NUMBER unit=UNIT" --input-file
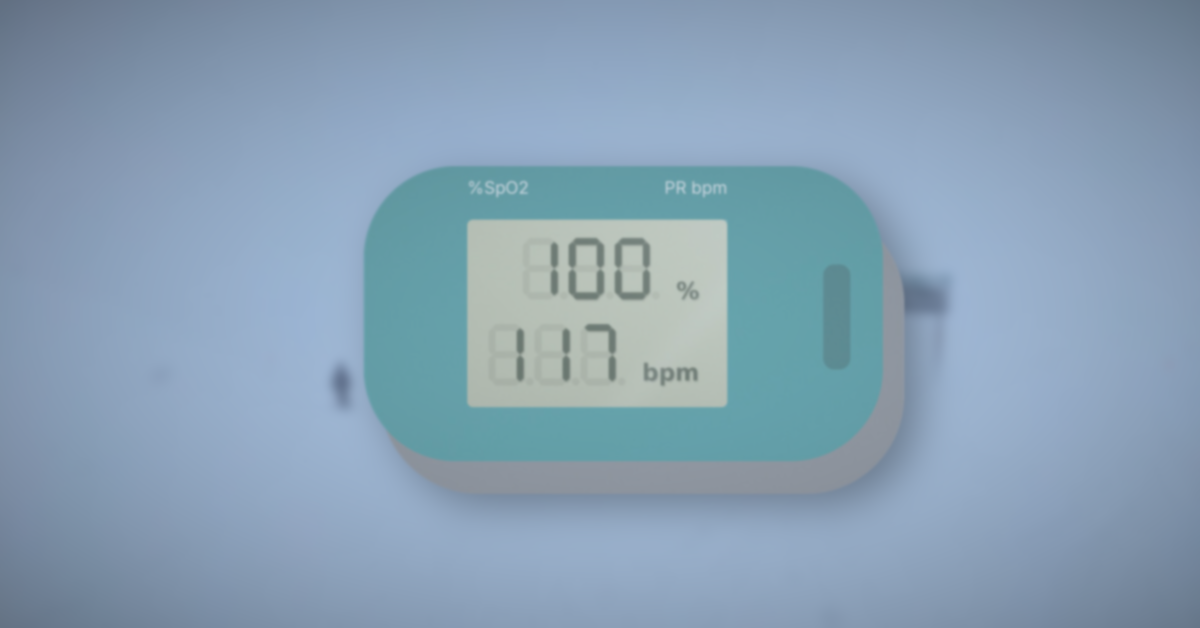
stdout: value=100 unit=%
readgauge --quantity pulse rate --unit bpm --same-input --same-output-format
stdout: value=117 unit=bpm
